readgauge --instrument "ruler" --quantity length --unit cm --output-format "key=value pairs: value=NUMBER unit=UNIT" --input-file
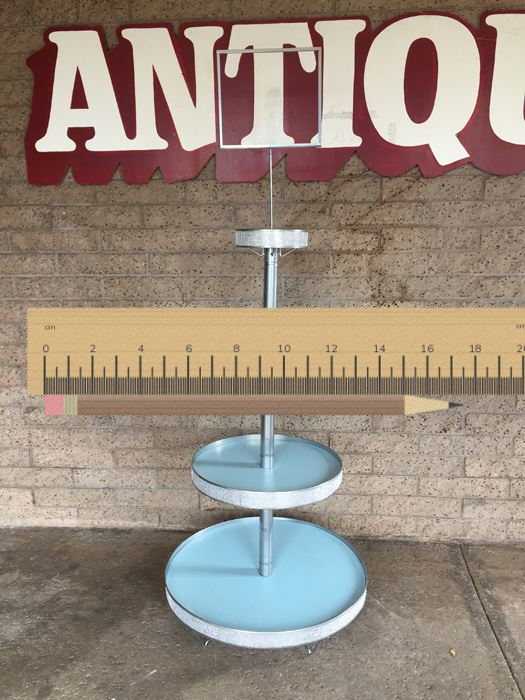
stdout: value=17.5 unit=cm
